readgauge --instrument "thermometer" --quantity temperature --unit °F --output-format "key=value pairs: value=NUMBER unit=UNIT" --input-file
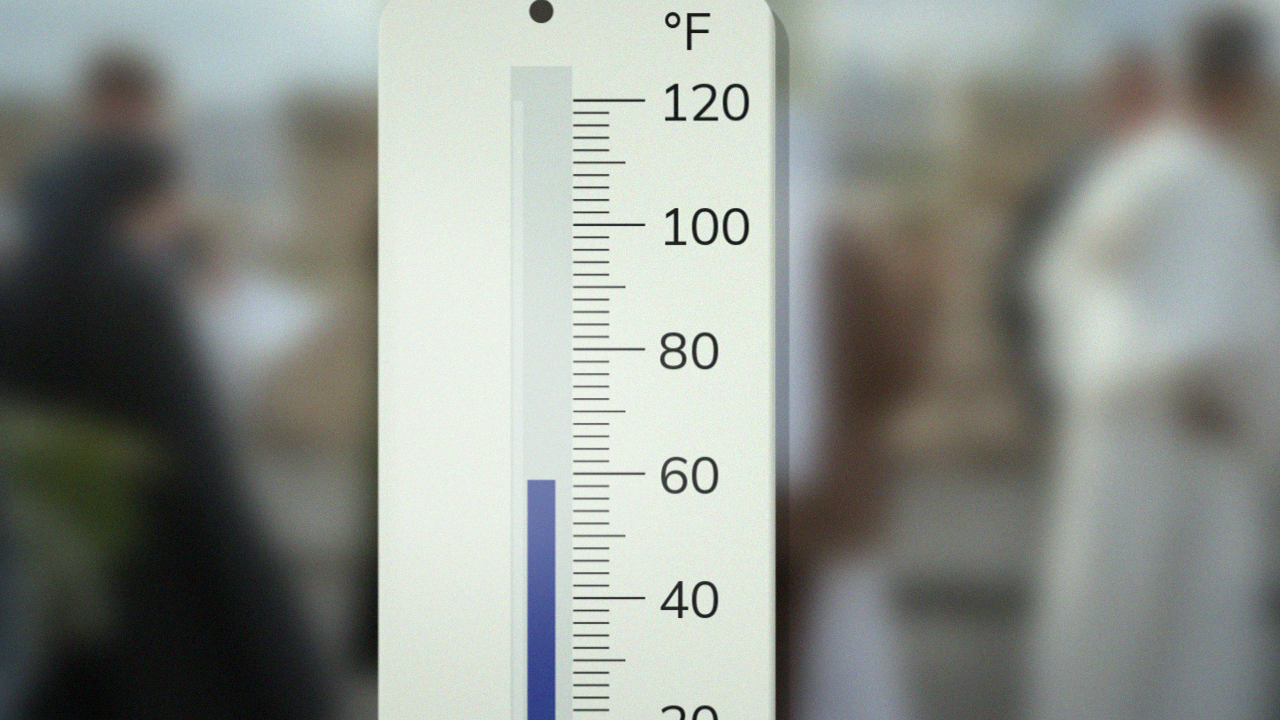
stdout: value=59 unit=°F
